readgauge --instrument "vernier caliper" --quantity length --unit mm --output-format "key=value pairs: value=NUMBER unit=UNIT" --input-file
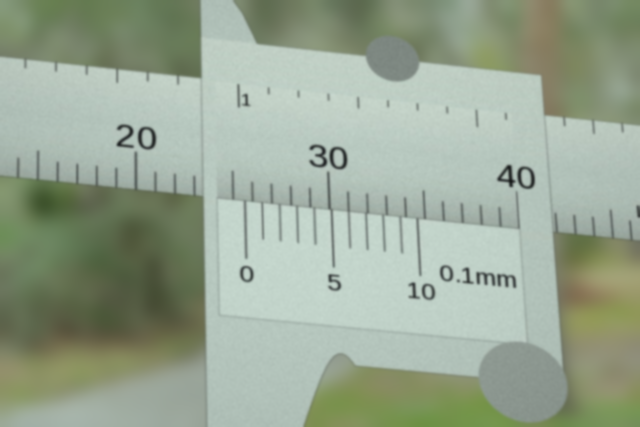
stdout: value=25.6 unit=mm
